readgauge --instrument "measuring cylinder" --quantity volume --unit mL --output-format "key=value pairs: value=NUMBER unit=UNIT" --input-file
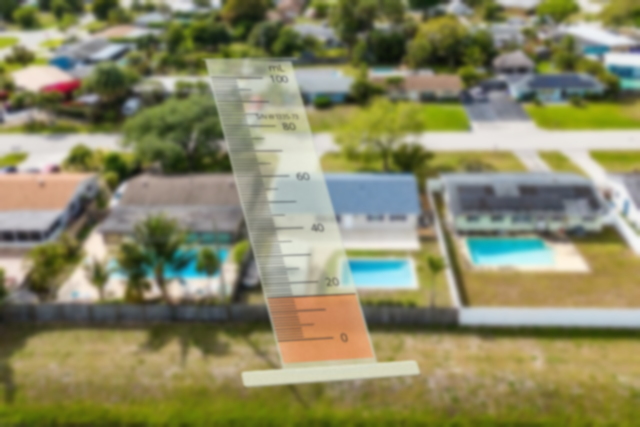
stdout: value=15 unit=mL
